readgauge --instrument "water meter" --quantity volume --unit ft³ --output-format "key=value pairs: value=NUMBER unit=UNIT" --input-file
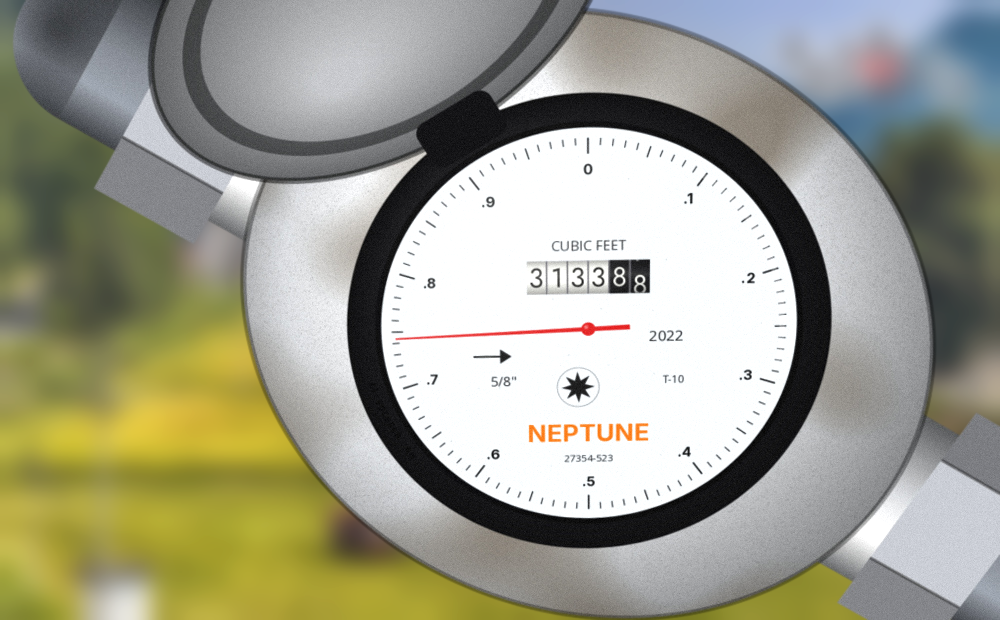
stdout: value=313387.74 unit=ft³
